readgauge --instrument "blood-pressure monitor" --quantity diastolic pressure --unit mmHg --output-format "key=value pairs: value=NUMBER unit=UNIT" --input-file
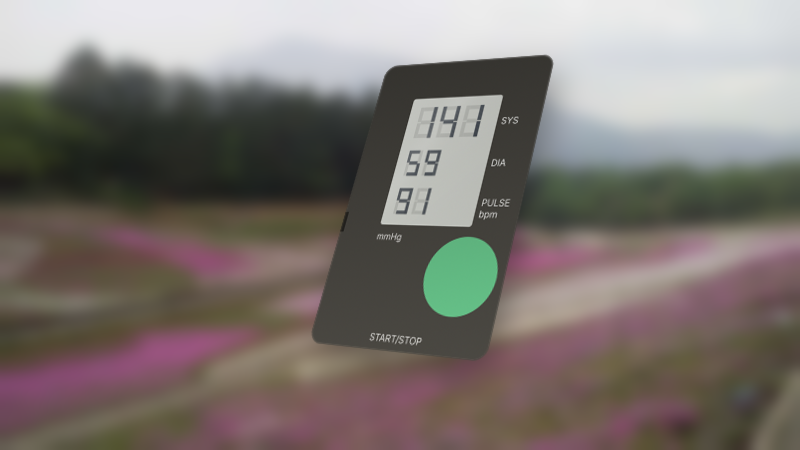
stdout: value=59 unit=mmHg
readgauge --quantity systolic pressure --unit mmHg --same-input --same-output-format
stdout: value=141 unit=mmHg
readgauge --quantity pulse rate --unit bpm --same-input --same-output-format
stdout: value=91 unit=bpm
